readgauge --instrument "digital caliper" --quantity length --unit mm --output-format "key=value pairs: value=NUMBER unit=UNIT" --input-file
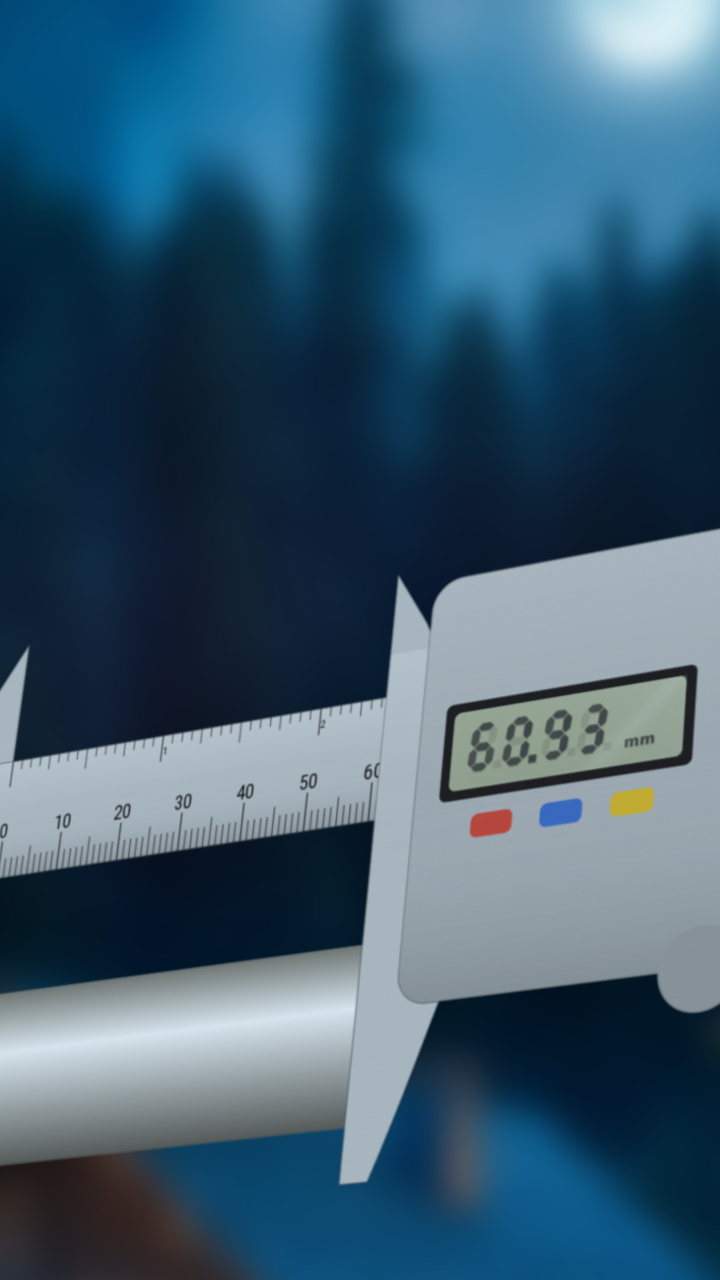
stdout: value=60.93 unit=mm
